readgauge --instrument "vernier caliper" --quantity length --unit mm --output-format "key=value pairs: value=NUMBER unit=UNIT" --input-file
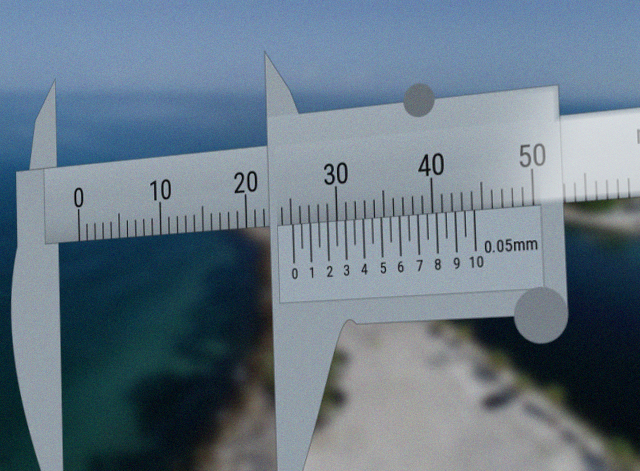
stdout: value=25.2 unit=mm
